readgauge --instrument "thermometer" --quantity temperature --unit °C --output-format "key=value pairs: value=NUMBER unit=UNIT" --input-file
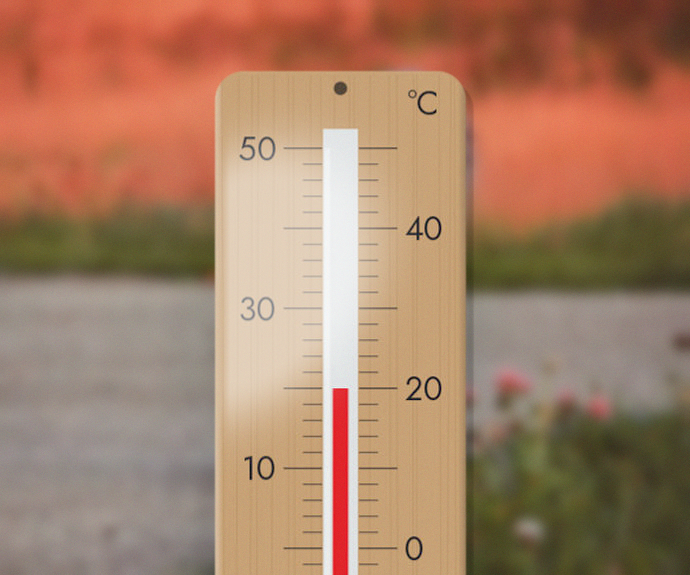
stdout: value=20 unit=°C
